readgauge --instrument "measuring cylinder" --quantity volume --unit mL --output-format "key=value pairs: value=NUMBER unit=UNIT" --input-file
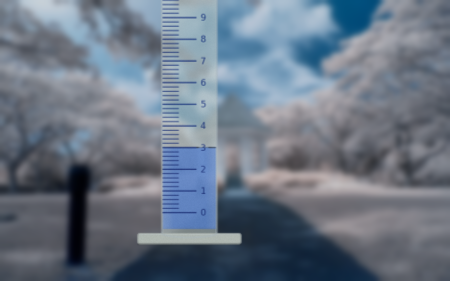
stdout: value=3 unit=mL
